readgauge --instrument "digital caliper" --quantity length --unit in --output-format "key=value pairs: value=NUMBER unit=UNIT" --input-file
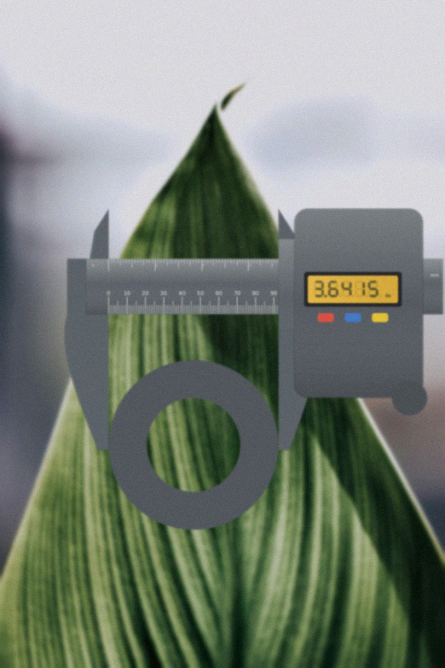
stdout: value=3.6415 unit=in
